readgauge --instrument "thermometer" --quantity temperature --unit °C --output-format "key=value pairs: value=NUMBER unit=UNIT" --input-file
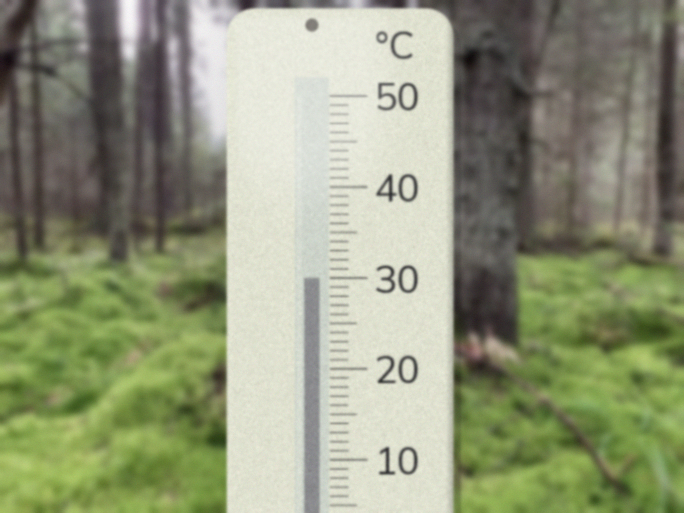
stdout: value=30 unit=°C
